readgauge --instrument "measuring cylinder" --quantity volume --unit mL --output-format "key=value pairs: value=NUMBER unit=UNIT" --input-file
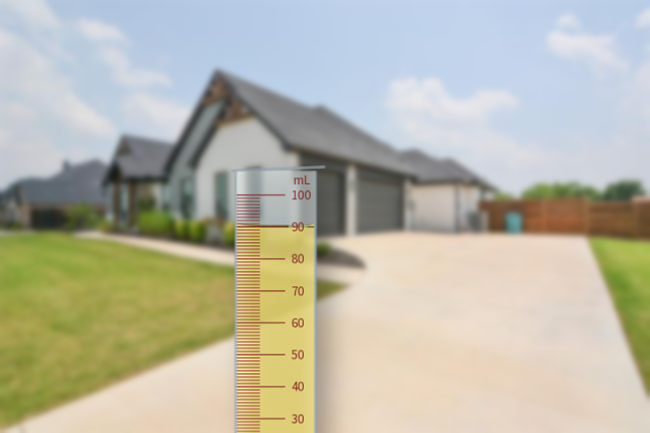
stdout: value=90 unit=mL
